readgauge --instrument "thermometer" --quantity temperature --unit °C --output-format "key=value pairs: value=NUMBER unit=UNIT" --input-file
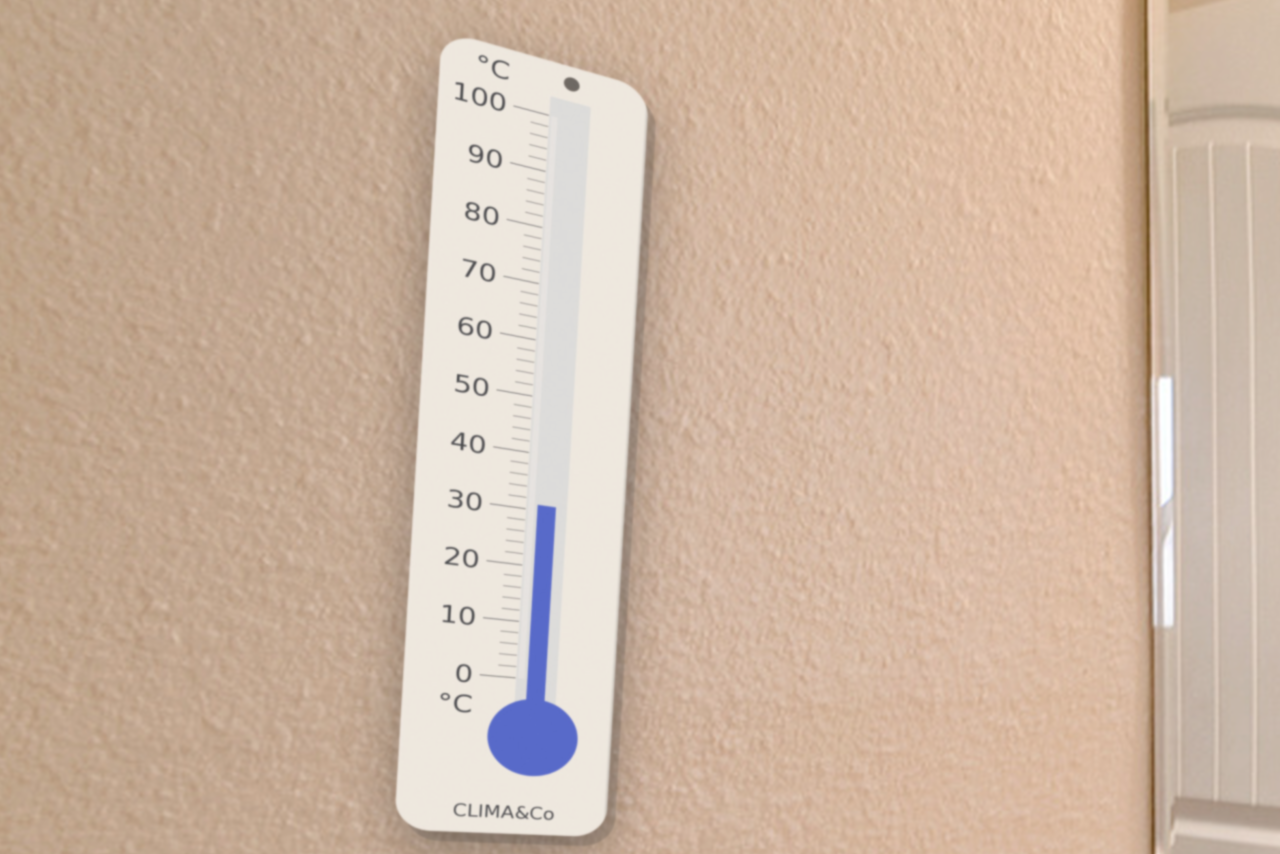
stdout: value=31 unit=°C
